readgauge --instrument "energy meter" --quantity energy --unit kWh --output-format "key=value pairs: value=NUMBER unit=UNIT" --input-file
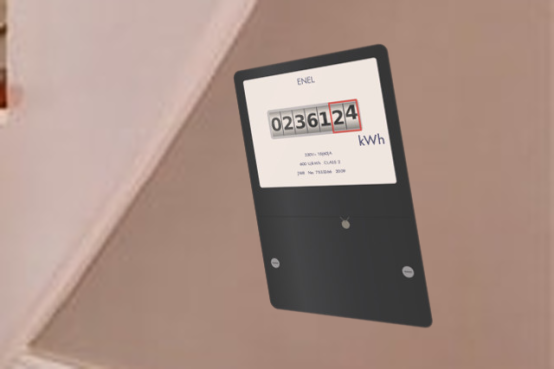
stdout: value=2361.24 unit=kWh
